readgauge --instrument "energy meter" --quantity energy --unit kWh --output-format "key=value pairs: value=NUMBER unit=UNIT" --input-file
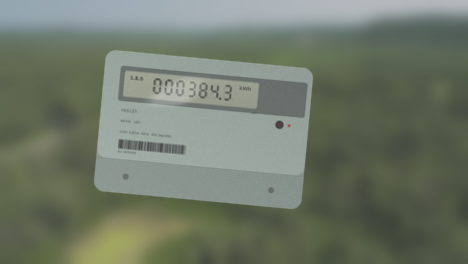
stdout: value=384.3 unit=kWh
